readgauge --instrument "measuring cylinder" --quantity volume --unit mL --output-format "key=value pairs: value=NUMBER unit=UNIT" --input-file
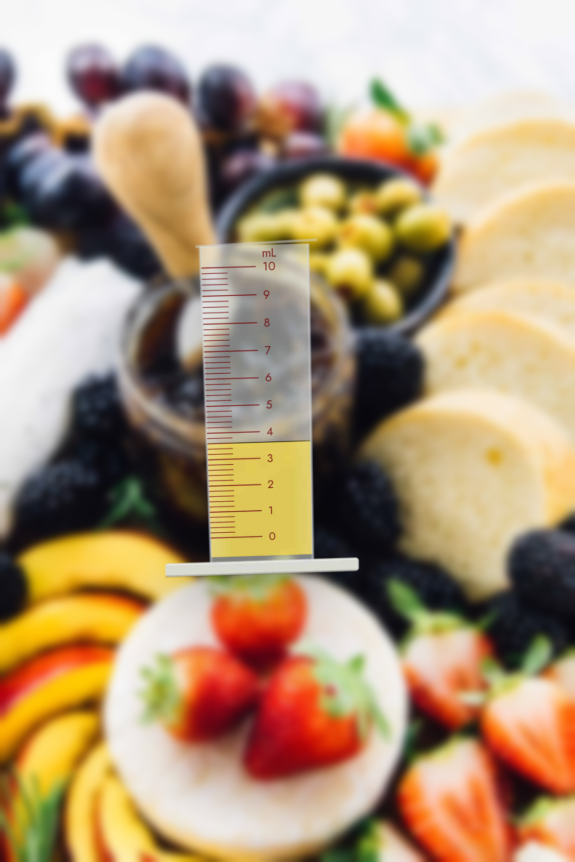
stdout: value=3.6 unit=mL
